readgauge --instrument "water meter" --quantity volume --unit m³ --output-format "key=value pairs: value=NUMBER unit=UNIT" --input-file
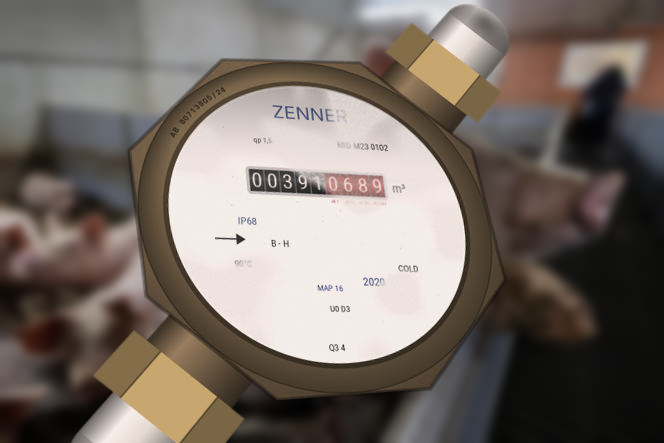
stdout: value=391.0689 unit=m³
